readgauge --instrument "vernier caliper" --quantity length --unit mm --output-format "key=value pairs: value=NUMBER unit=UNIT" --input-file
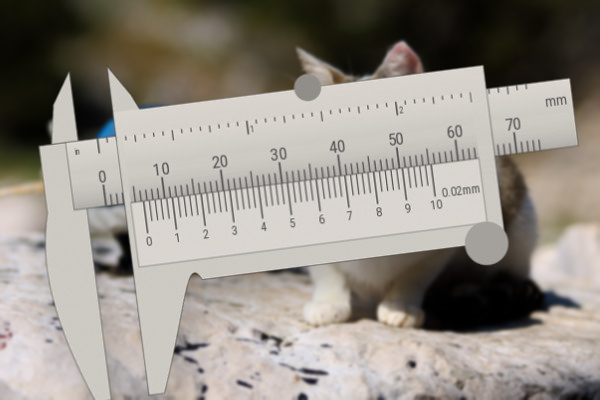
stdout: value=6.4 unit=mm
